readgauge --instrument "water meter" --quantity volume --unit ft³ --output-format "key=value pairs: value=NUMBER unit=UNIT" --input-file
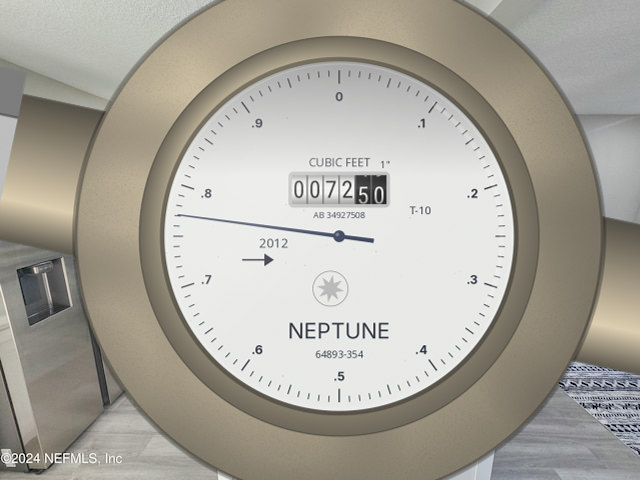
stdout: value=7249.77 unit=ft³
